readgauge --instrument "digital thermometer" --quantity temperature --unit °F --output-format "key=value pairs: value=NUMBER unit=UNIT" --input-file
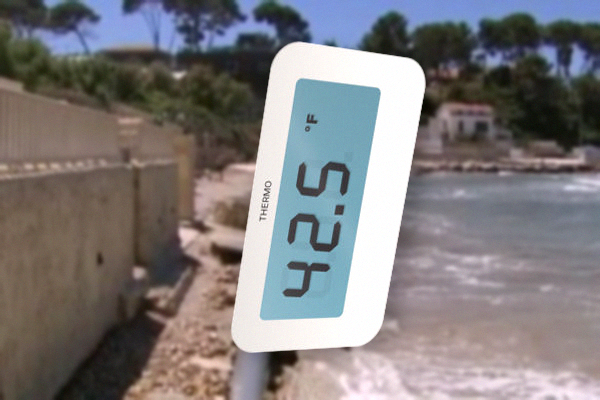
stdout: value=42.5 unit=°F
